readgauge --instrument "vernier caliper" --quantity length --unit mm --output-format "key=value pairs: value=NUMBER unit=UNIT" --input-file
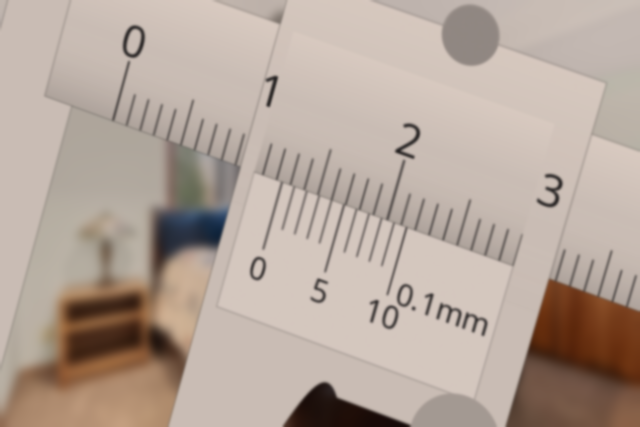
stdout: value=12.4 unit=mm
